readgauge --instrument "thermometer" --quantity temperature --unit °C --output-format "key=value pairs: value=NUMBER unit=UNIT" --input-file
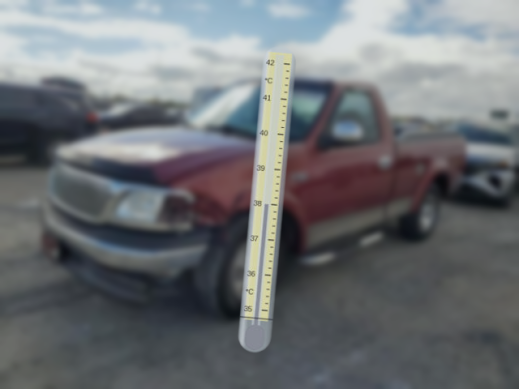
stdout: value=38 unit=°C
